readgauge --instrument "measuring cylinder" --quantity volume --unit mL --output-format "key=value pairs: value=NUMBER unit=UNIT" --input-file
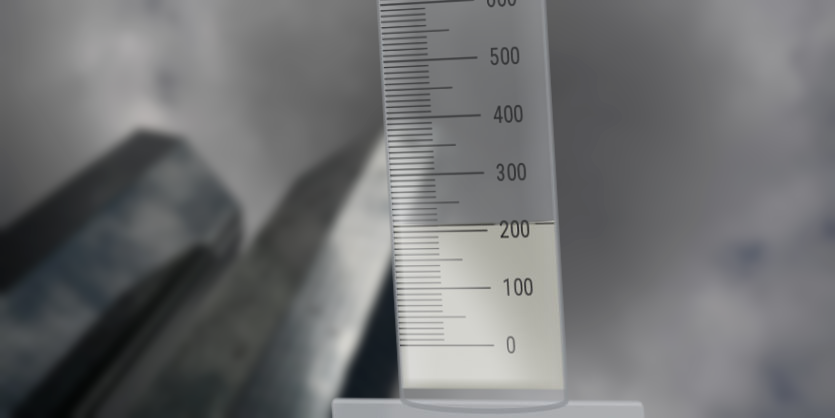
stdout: value=210 unit=mL
